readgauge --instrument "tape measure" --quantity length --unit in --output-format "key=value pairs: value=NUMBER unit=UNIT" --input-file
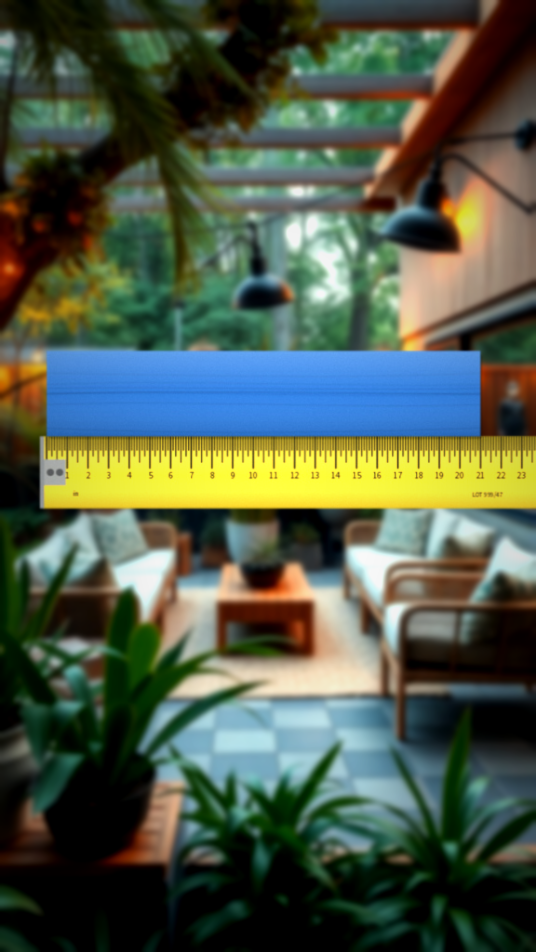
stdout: value=21 unit=in
